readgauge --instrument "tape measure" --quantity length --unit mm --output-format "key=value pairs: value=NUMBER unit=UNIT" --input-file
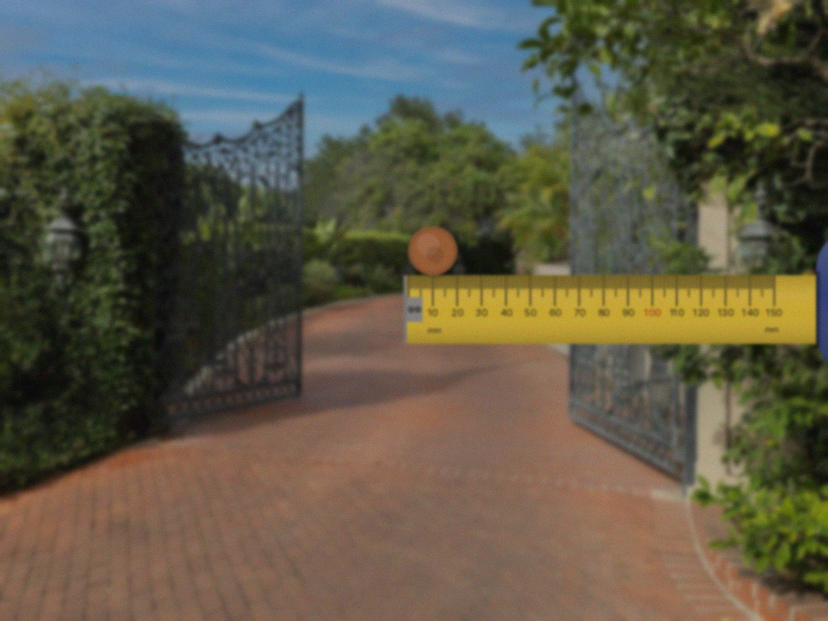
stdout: value=20 unit=mm
